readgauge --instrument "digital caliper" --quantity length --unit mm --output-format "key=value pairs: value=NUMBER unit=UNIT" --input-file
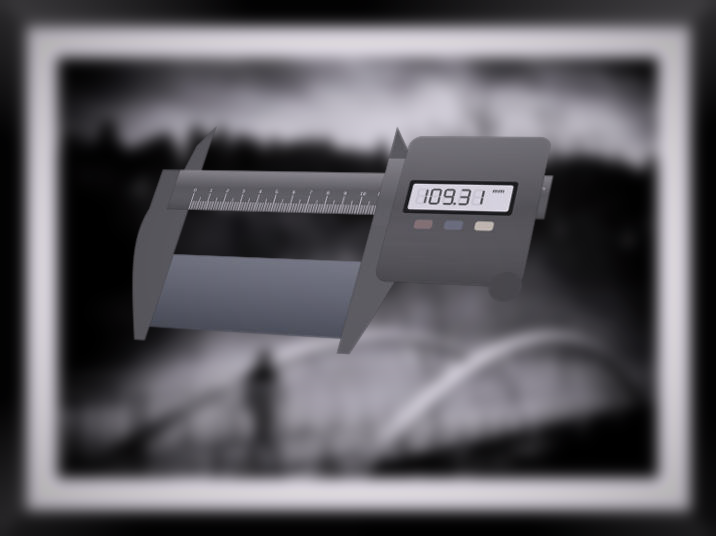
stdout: value=109.31 unit=mm
